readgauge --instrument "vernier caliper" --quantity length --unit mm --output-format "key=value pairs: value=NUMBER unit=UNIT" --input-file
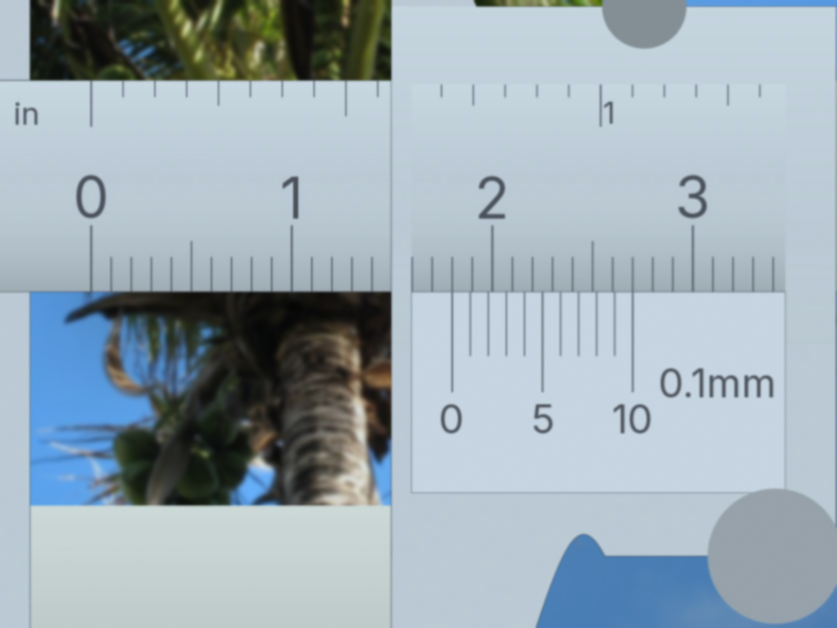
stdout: value=18.0 unit=mm
